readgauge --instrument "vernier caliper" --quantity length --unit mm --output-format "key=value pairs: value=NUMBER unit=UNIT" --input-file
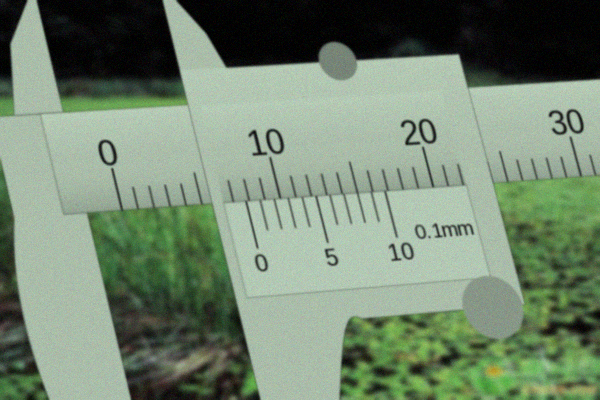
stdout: value=7.8 unit=mm
